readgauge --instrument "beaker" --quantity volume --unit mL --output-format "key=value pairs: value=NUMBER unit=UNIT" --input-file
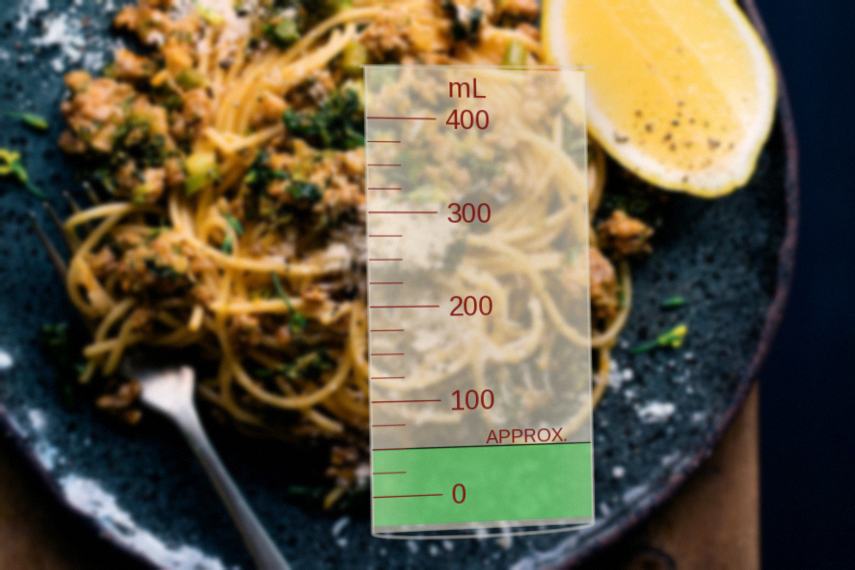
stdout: value=50 unit=mL
